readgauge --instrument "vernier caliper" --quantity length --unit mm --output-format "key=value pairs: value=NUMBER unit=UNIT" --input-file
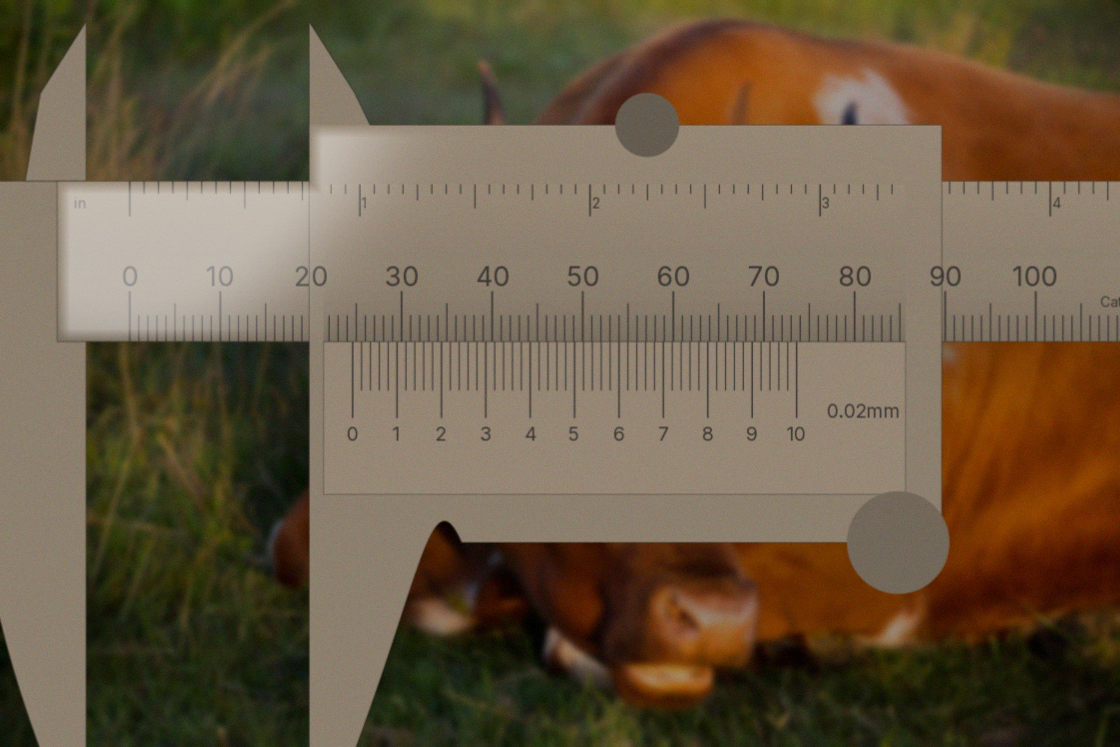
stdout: value=24.6 unit=mm
